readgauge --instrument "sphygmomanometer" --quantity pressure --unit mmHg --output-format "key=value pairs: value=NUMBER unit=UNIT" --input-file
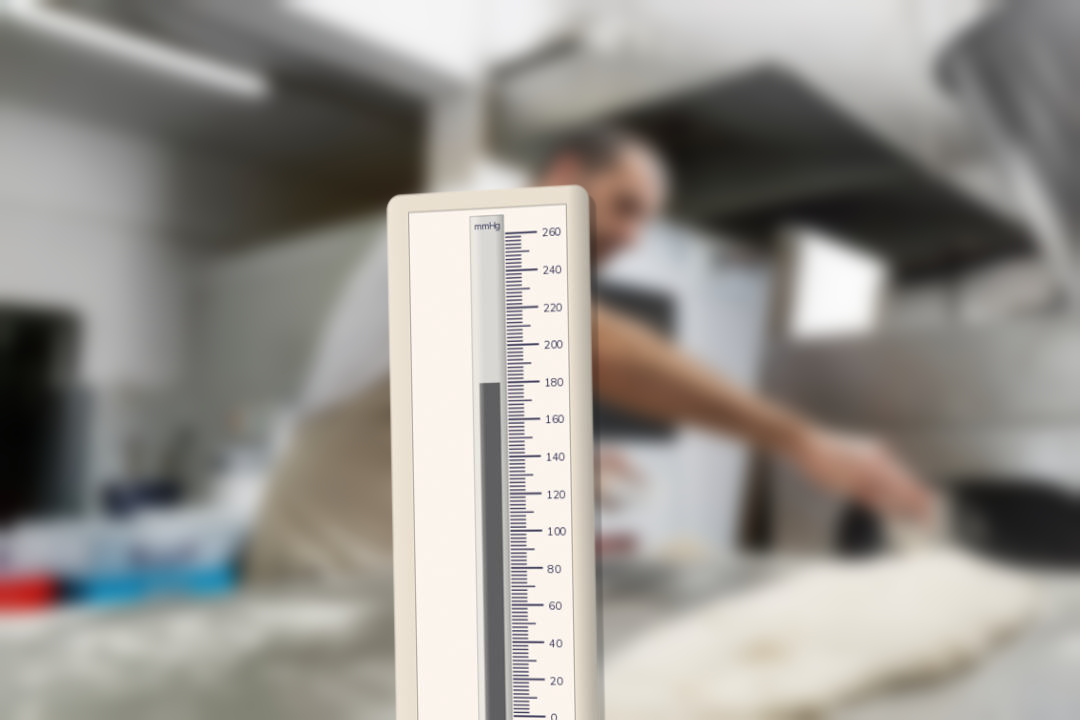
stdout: value=180 unit=mmHg
